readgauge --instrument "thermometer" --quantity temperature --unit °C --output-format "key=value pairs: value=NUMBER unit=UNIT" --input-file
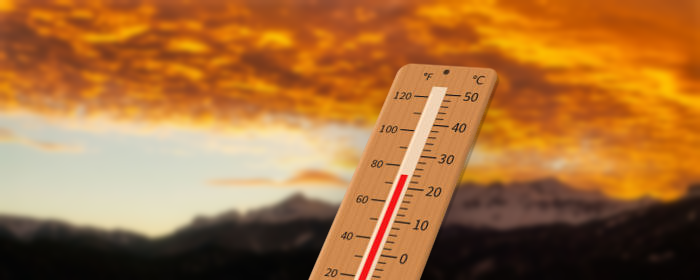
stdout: value=24 unit=°C
